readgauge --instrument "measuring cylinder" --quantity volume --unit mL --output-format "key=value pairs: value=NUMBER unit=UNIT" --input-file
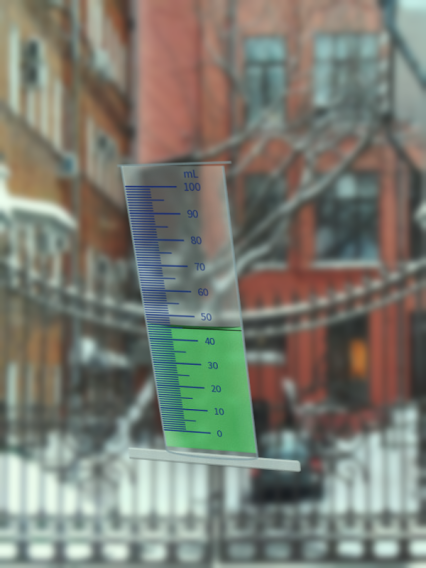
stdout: value=45 unit=mL
